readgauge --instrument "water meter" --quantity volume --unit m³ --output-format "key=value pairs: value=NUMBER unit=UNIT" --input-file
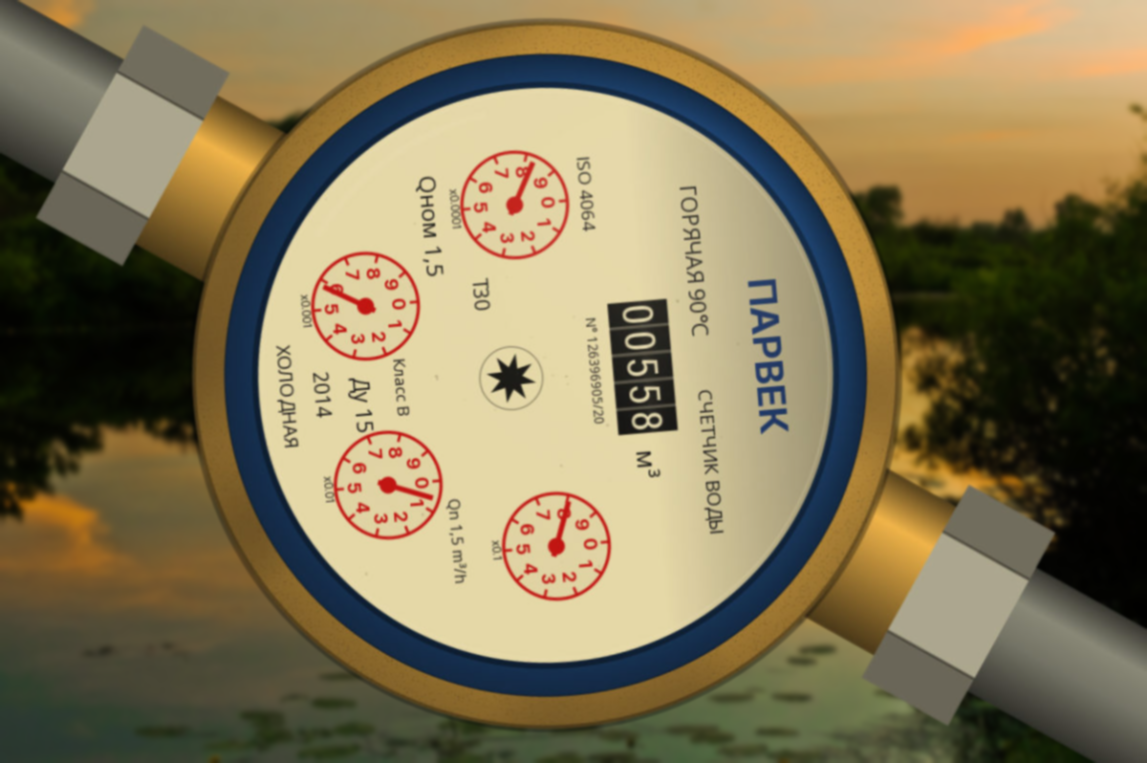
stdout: value=558.8058 unit=m³
